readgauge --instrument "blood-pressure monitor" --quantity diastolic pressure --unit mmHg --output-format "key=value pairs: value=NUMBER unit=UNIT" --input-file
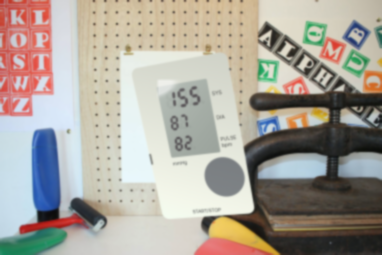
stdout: value=87 unit=mmHg
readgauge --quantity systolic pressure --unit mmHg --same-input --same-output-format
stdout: value=155 unit=mmHg
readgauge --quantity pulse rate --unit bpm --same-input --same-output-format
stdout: value=82 unit=bpm
